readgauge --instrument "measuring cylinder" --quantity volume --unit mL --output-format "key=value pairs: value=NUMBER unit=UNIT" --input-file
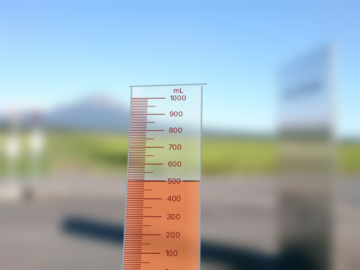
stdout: value=500 unit=mL
